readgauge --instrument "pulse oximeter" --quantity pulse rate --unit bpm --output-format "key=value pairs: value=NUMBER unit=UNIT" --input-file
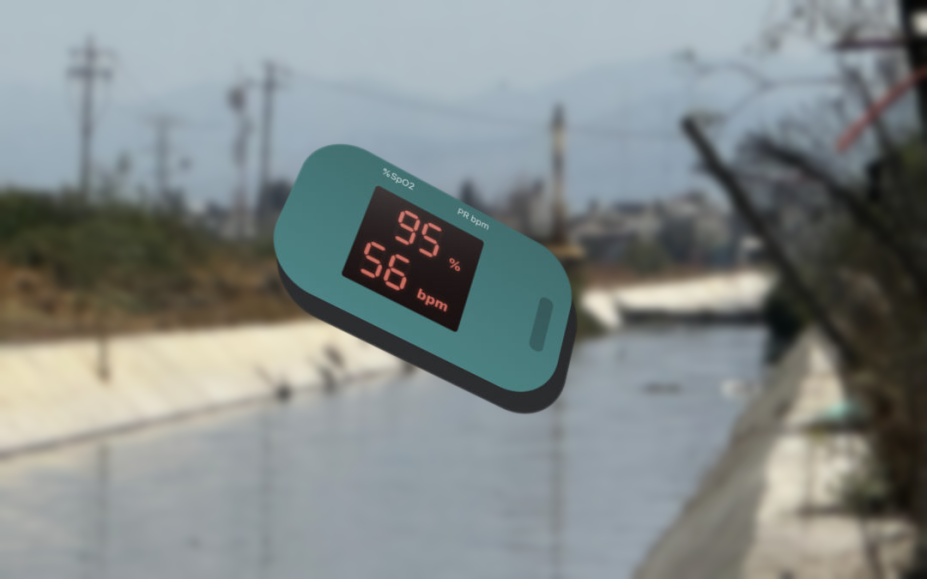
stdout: value=56 unit=bpm
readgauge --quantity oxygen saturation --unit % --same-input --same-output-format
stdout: value=95 unit=%
